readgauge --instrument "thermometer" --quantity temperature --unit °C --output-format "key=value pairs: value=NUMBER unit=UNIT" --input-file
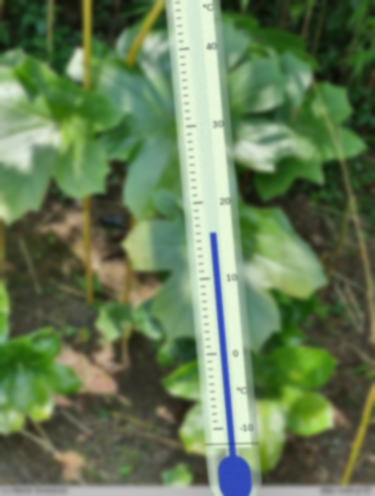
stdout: value=16 unit=°C
